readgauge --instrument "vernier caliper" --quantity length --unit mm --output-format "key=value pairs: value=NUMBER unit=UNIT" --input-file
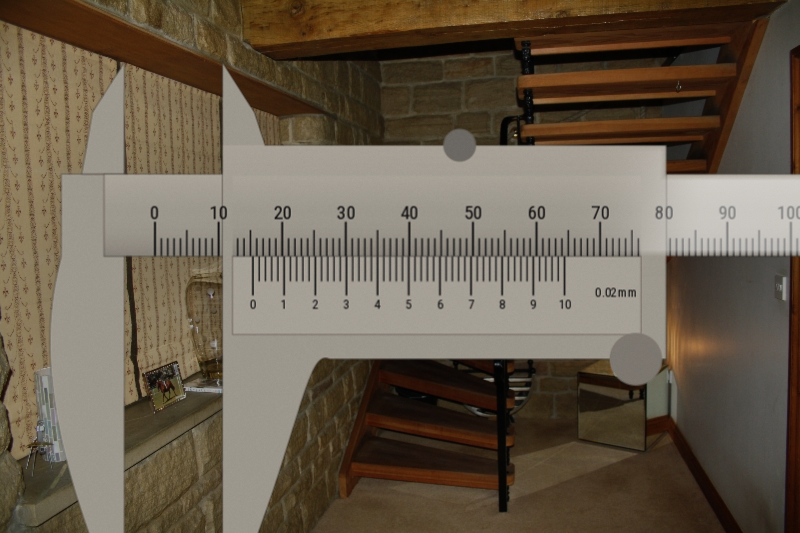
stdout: value=15.4 unit=mm
